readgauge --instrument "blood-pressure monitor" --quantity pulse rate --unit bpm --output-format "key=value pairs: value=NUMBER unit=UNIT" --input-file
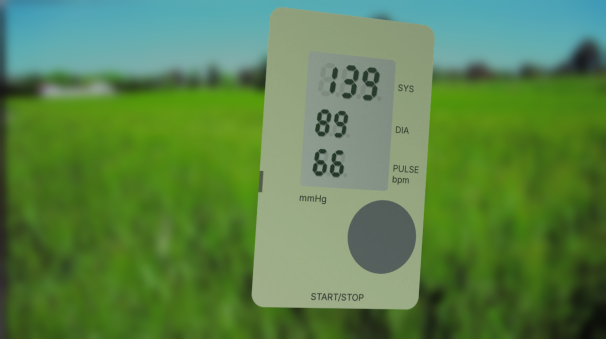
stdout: value=66 unit=bpm
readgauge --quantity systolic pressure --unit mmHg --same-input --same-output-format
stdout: value=139 unit=mmHg
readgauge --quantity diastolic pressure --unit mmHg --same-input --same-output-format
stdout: value=89 unit=mmHg
